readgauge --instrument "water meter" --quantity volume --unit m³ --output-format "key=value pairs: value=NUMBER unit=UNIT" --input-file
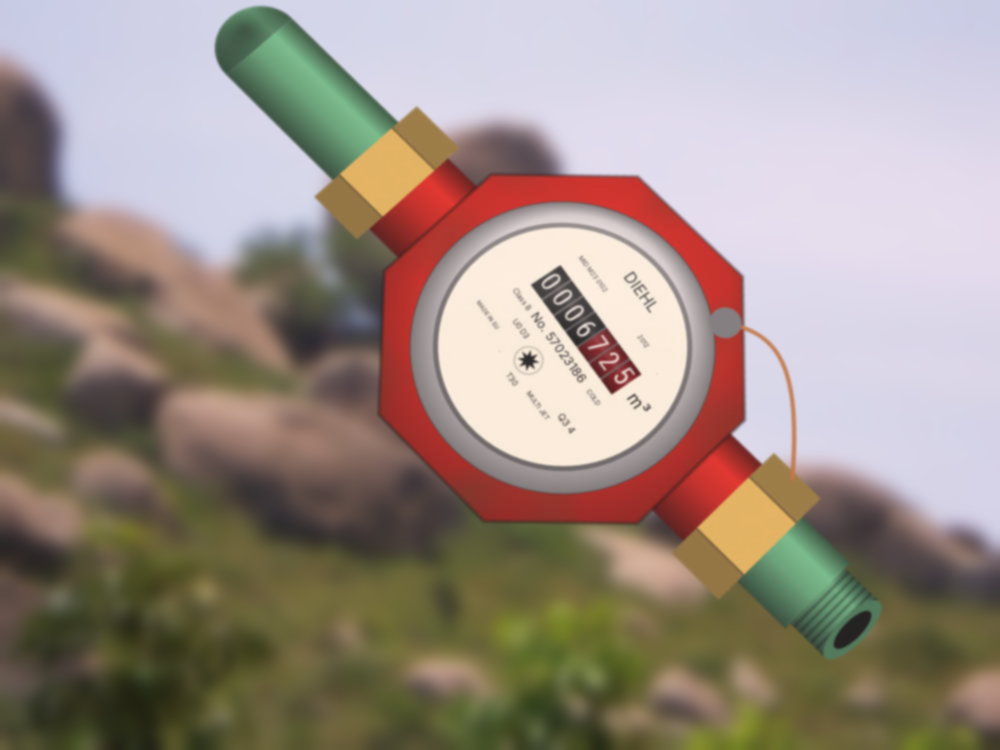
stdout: value=6.725 unit=m³
